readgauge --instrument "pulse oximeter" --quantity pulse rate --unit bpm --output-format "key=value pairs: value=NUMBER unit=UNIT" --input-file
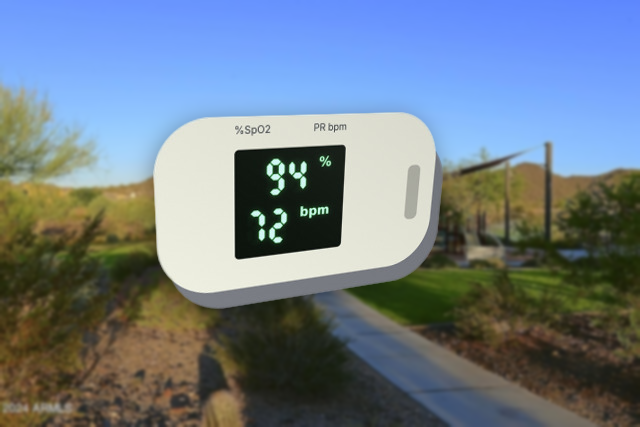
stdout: value=72 unit=bpm
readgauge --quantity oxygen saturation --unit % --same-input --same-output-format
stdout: value=94 unit=%
